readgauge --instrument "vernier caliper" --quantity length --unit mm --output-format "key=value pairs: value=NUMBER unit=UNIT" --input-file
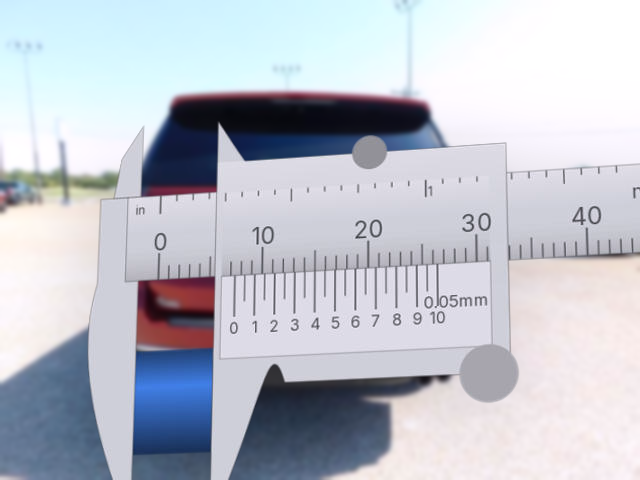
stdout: value=7.4 unit=mm
